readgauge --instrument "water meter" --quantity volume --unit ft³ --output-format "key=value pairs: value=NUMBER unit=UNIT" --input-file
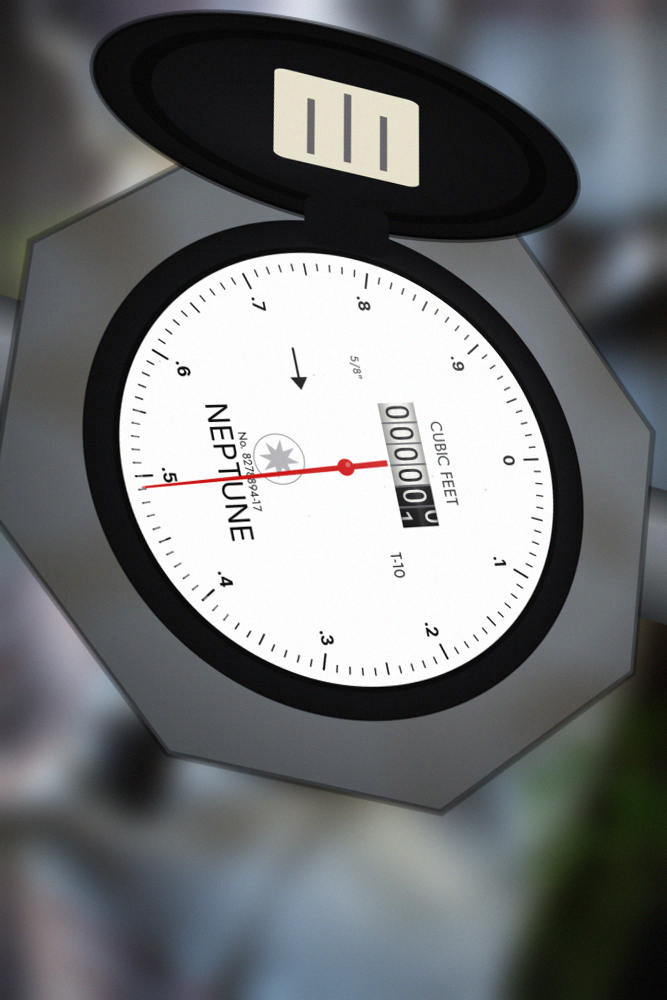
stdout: value=0.49 unit=ft³
